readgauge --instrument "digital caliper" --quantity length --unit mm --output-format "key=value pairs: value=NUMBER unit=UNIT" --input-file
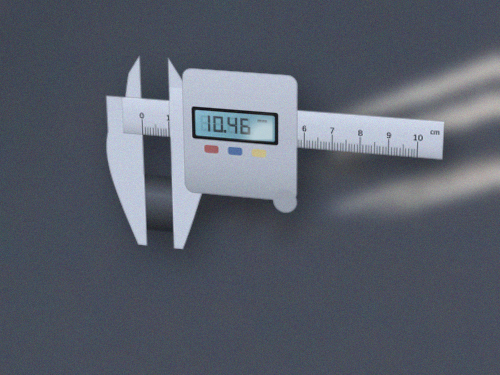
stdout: value=10.46 unit=mm
